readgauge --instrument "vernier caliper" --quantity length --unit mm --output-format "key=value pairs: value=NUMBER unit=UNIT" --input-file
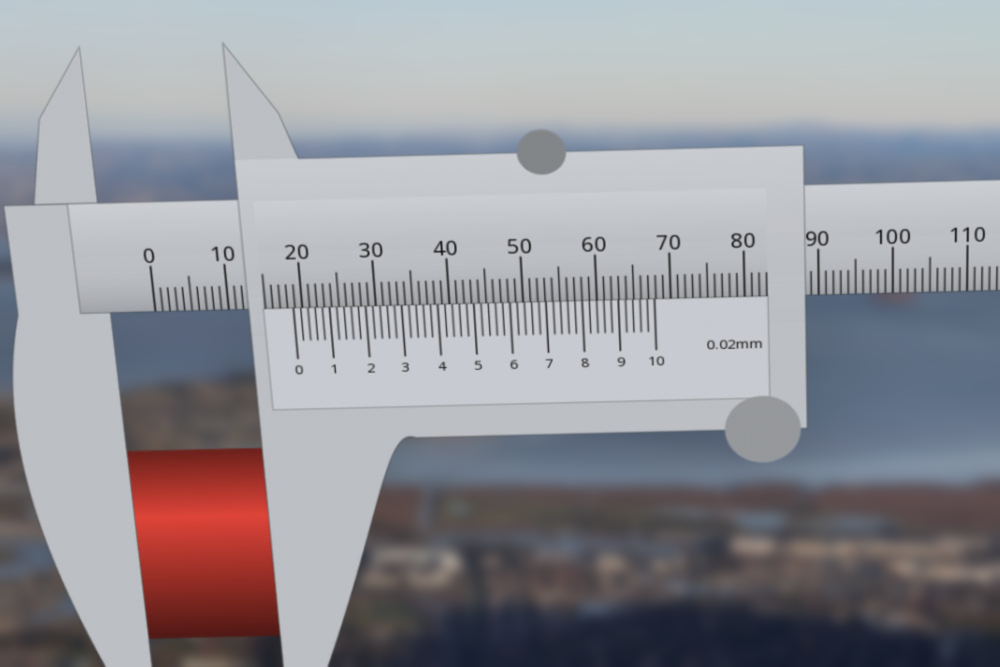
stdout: value=18.8 unit=mm
